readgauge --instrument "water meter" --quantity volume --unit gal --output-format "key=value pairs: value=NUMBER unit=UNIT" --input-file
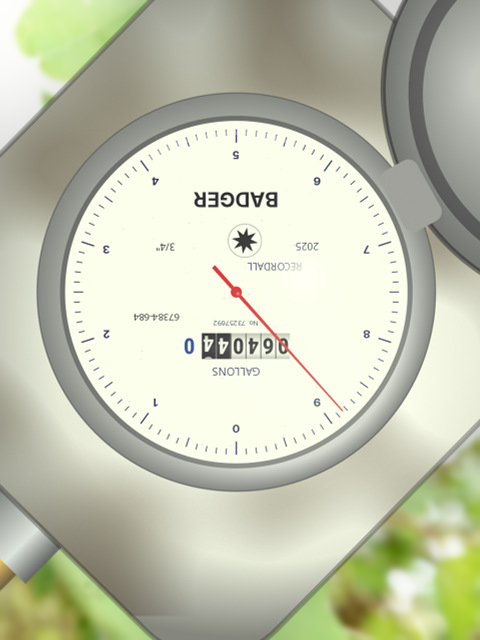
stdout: value=640438.8 unit=gal
